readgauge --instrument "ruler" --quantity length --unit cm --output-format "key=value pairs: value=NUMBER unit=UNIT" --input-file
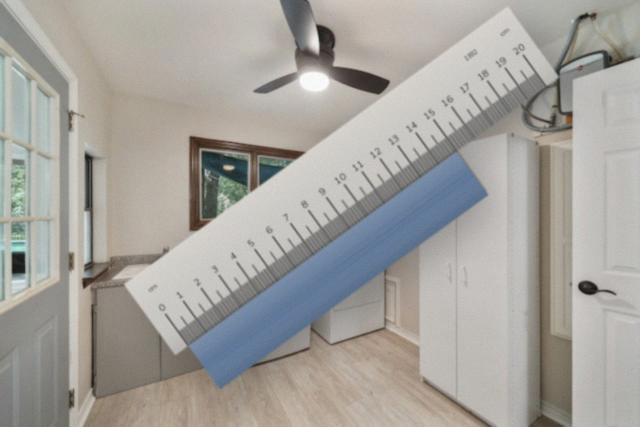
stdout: value=15 unit=cm
